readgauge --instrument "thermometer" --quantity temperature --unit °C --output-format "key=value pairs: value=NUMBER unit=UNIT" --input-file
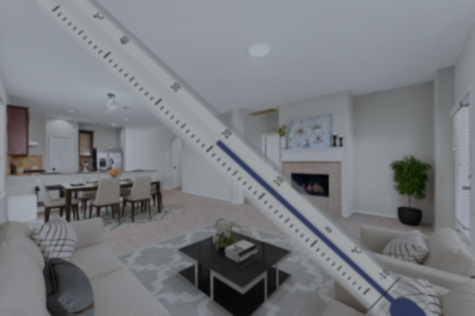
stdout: value=20 unit=°C
